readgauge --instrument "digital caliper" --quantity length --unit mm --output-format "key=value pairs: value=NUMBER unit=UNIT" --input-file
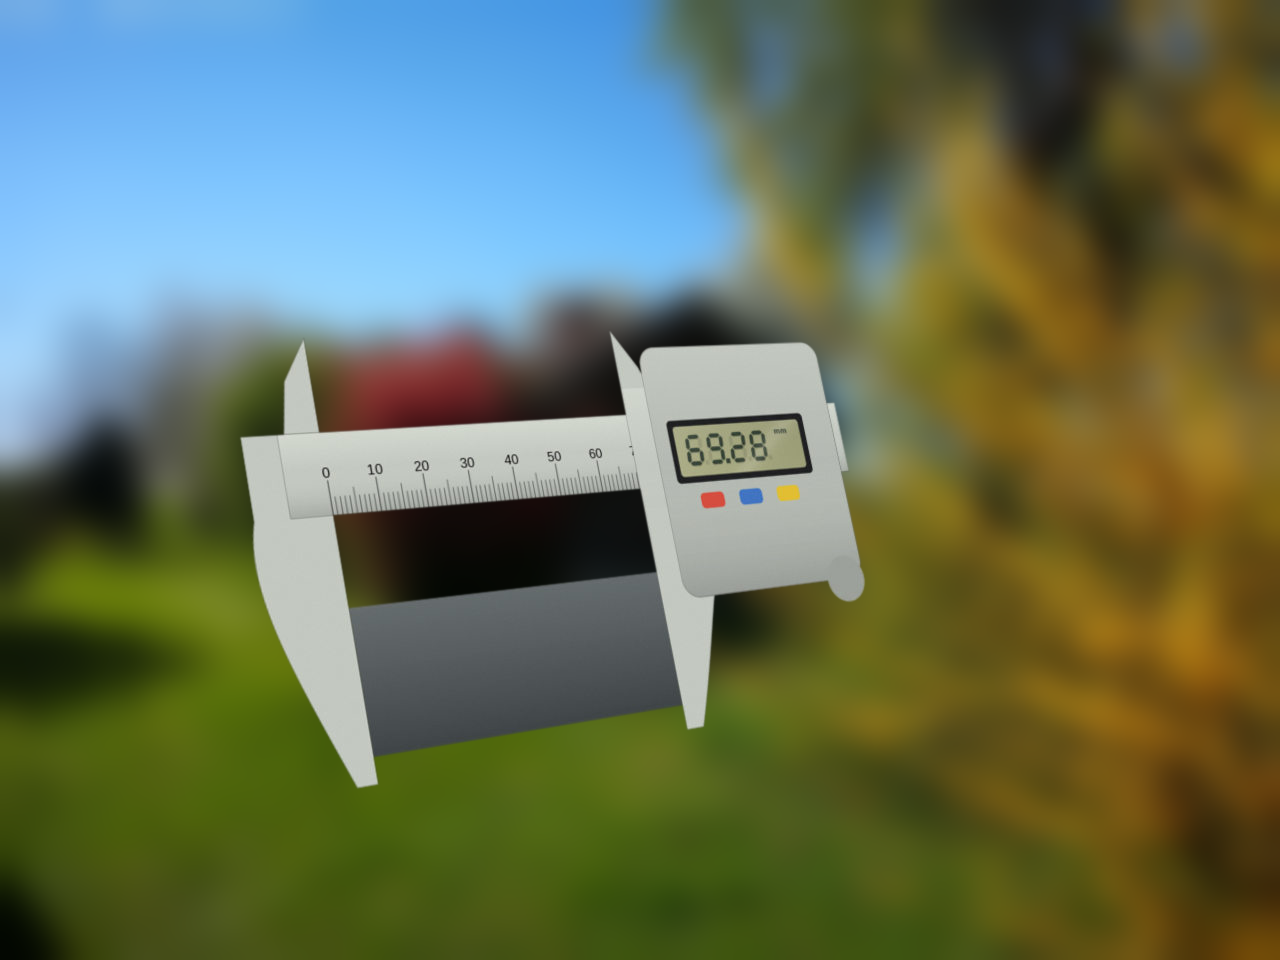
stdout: value=69.28 unit=mm
